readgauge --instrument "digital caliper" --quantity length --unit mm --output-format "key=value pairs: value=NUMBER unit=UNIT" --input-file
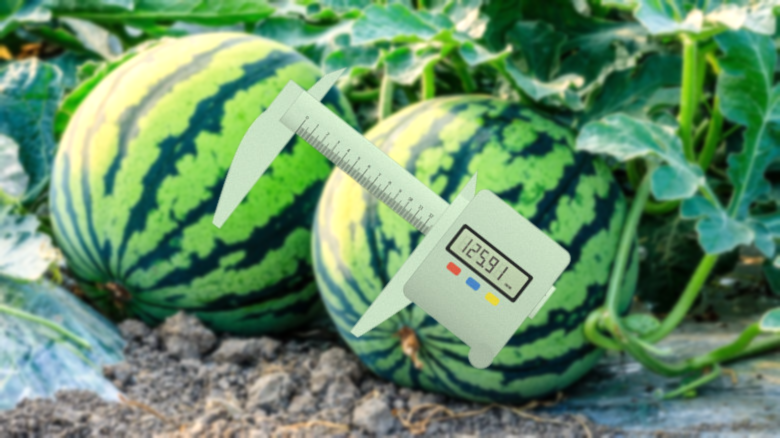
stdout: value=125.91 unit=mm
